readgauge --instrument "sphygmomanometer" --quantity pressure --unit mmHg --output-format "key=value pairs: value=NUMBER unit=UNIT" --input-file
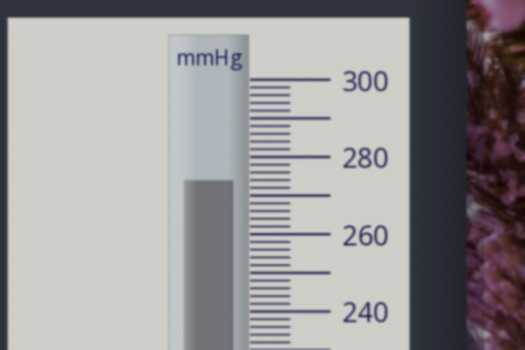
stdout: value=274 unit=mmHg
